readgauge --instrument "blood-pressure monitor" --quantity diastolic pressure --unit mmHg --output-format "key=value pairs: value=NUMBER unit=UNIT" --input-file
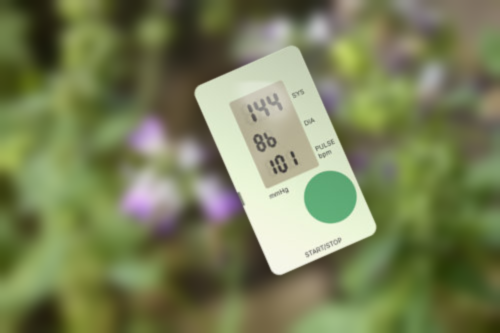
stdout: value=86 unit=mmHg
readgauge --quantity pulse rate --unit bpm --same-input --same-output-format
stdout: value=101 unit=bpm
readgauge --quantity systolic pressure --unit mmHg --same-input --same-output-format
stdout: value=144 unit=mmHg
